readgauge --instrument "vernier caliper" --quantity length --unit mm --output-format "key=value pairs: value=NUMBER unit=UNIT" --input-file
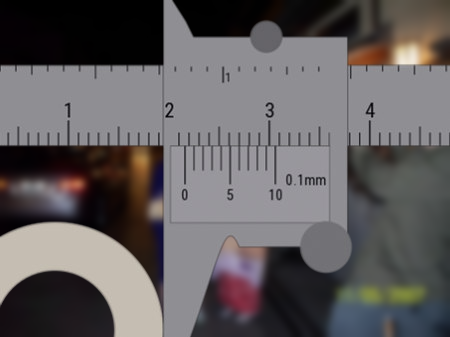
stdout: value=21.6 unit=mm
